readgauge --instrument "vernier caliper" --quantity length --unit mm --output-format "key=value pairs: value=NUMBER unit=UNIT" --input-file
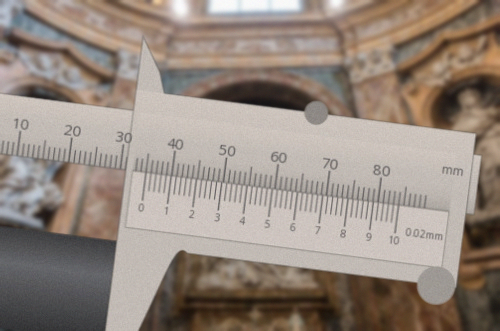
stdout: value=35.0 unit=mm
